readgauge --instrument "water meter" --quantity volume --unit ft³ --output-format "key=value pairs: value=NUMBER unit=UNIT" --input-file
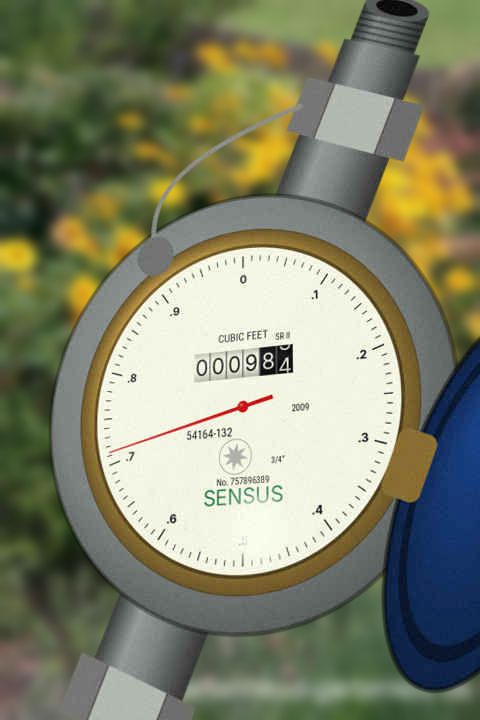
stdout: value=983.71 unit=ft³
